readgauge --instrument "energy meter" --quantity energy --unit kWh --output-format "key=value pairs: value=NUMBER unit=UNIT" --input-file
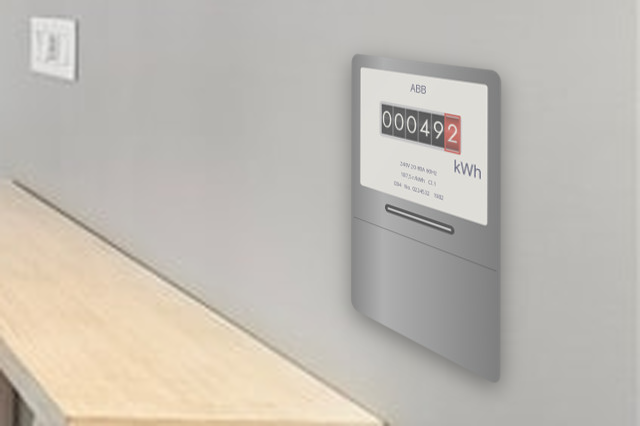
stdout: value=49.2 unit=kWh
